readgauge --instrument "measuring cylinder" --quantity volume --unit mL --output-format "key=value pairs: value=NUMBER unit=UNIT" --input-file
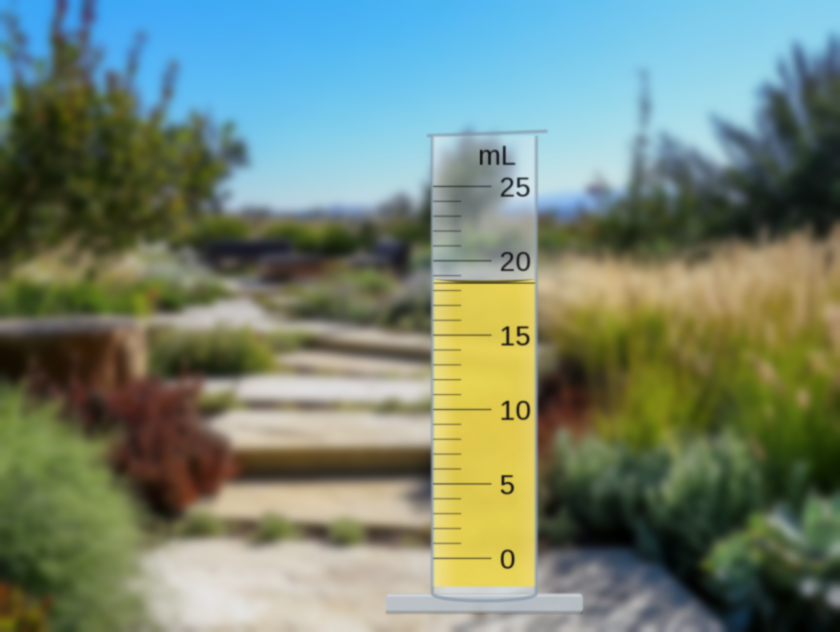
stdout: value=18.5 unit=mL
